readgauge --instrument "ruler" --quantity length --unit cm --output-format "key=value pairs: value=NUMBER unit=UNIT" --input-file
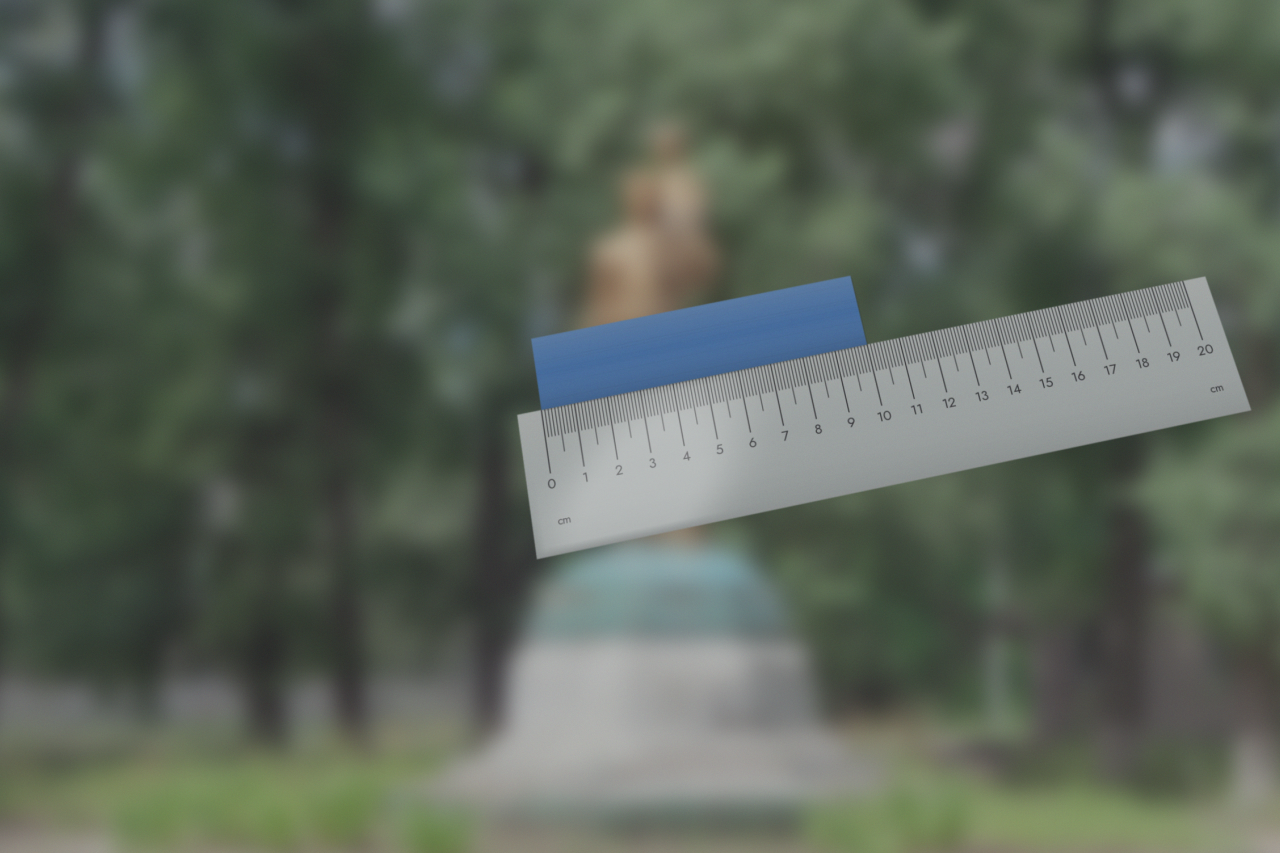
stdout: value=10 unit=cm
